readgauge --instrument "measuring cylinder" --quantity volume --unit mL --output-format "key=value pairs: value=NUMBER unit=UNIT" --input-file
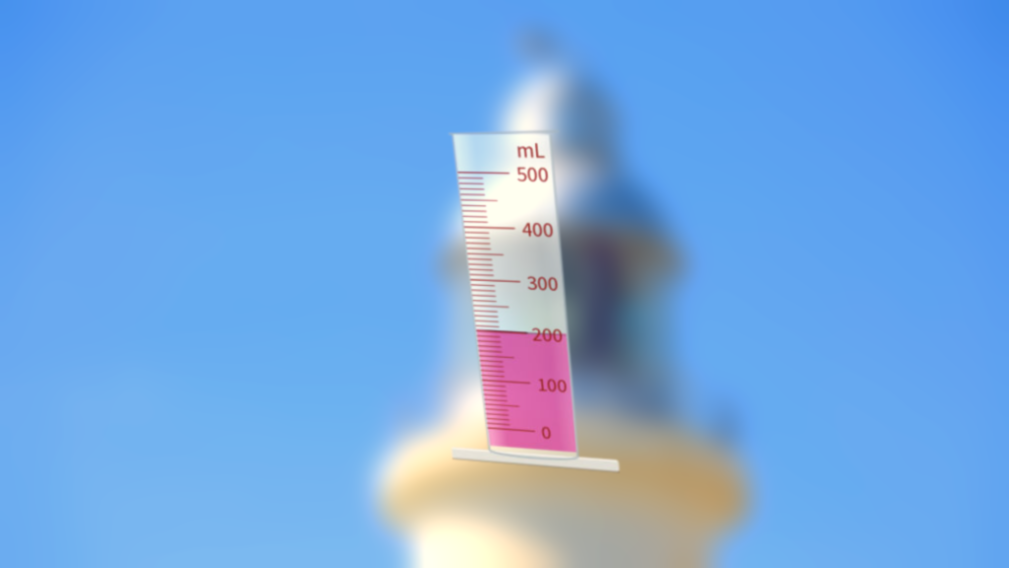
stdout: value=200 unit=mL
